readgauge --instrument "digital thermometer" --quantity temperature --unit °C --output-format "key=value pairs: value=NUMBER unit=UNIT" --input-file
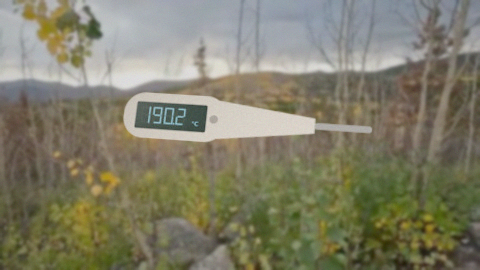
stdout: value=190.2 unit=°C
